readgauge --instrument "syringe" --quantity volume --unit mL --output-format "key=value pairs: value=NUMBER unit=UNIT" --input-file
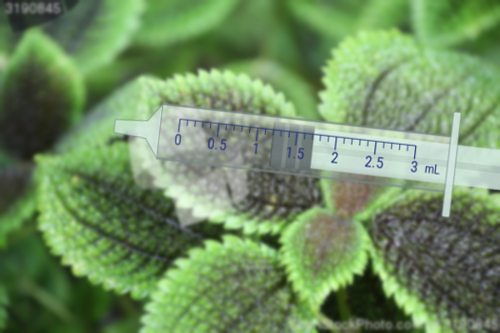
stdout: value=1.2 unit=mL
